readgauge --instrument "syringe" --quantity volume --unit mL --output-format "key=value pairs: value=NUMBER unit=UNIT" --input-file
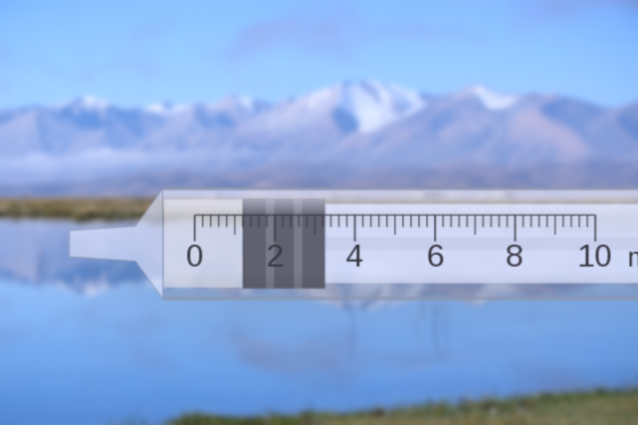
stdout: value=1.2 unit=mL
